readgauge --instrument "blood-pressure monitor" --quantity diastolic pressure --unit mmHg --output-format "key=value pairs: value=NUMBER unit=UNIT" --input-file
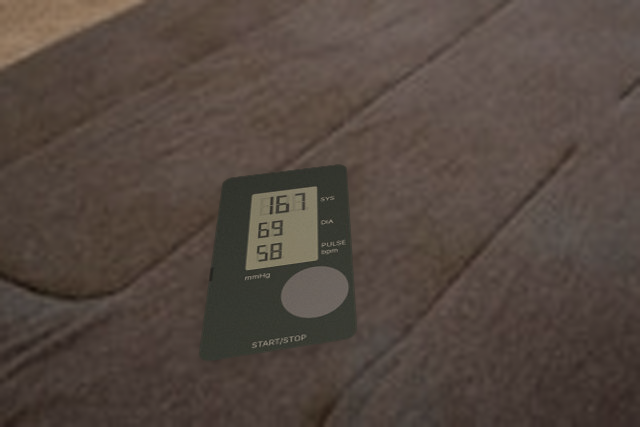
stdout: value=69 unit=mmHg
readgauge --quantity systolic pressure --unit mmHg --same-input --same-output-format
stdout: value=167 unit=mmHg
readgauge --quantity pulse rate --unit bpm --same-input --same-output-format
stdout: value=58 unit=bpm
